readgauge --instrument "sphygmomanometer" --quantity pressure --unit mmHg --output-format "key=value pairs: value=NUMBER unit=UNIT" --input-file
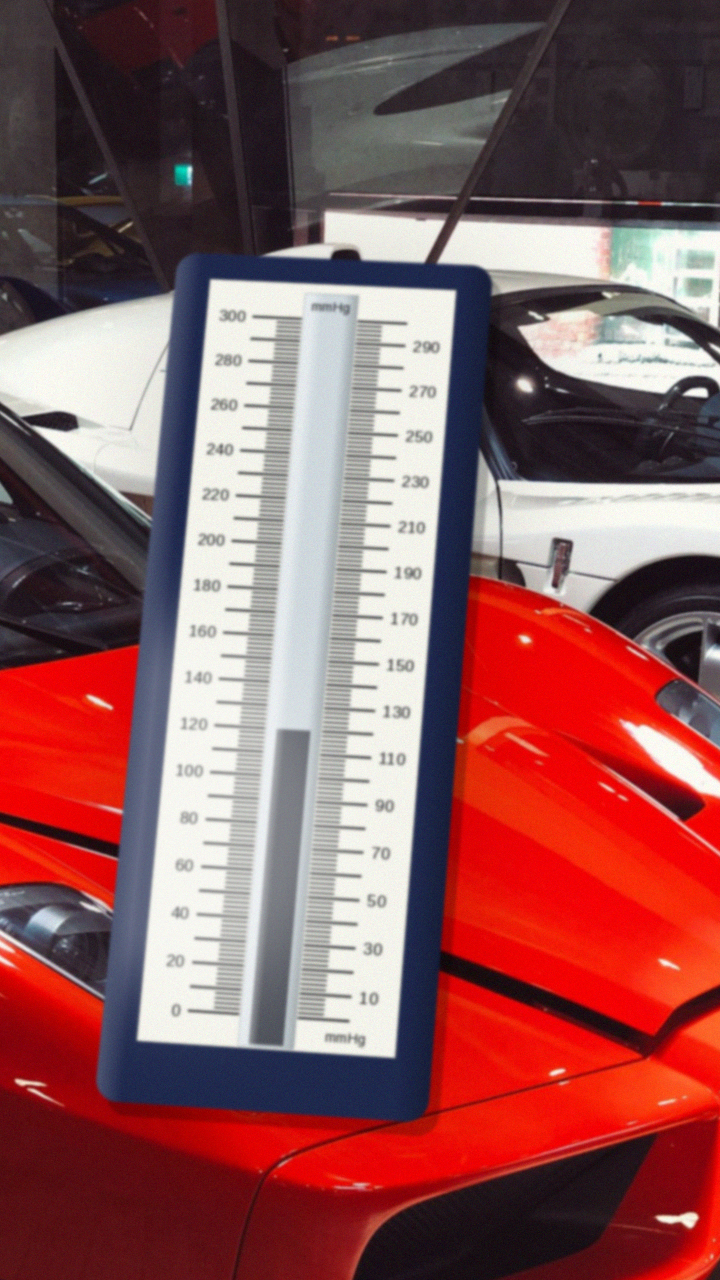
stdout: value=120 unit=mmHg
